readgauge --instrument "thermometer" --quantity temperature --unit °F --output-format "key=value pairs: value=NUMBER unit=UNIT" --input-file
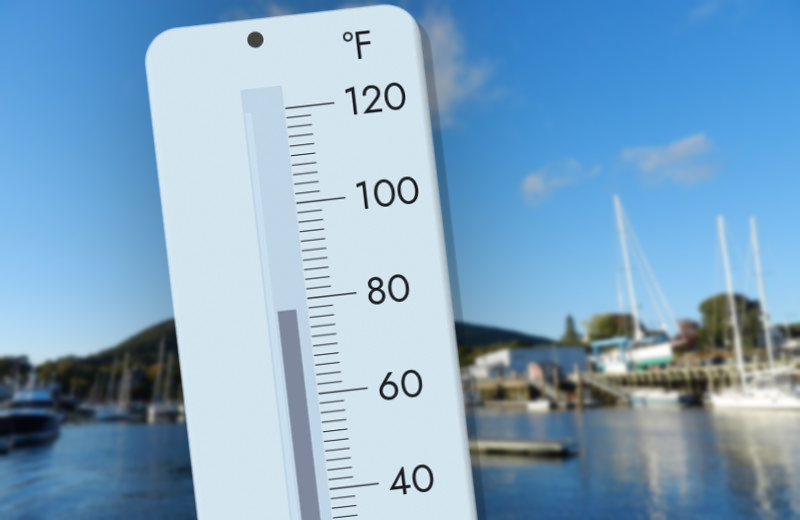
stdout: value=78 unit=°F
